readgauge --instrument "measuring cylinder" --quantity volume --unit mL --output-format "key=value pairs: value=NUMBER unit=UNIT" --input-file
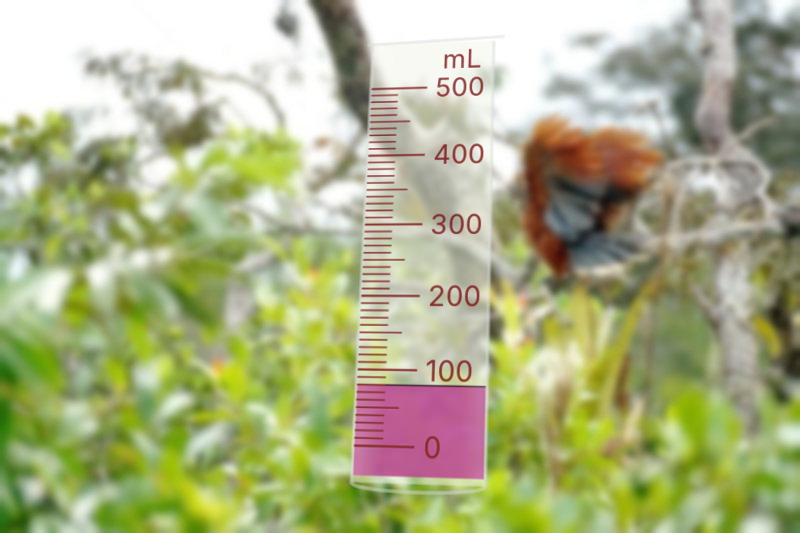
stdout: value=80 unit=mL
